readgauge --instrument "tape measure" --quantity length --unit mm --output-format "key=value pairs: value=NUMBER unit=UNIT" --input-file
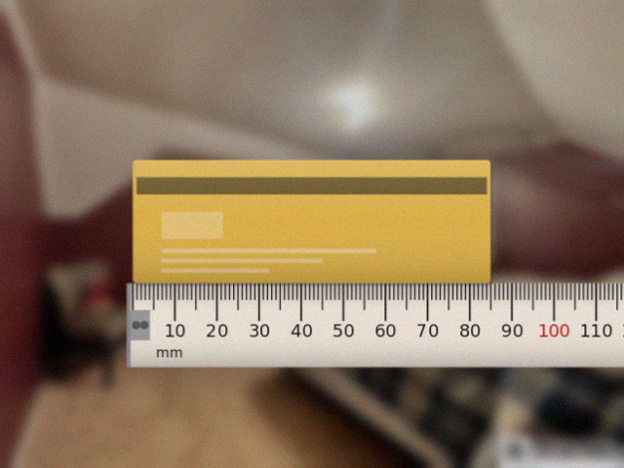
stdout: value=85 unit=mm
